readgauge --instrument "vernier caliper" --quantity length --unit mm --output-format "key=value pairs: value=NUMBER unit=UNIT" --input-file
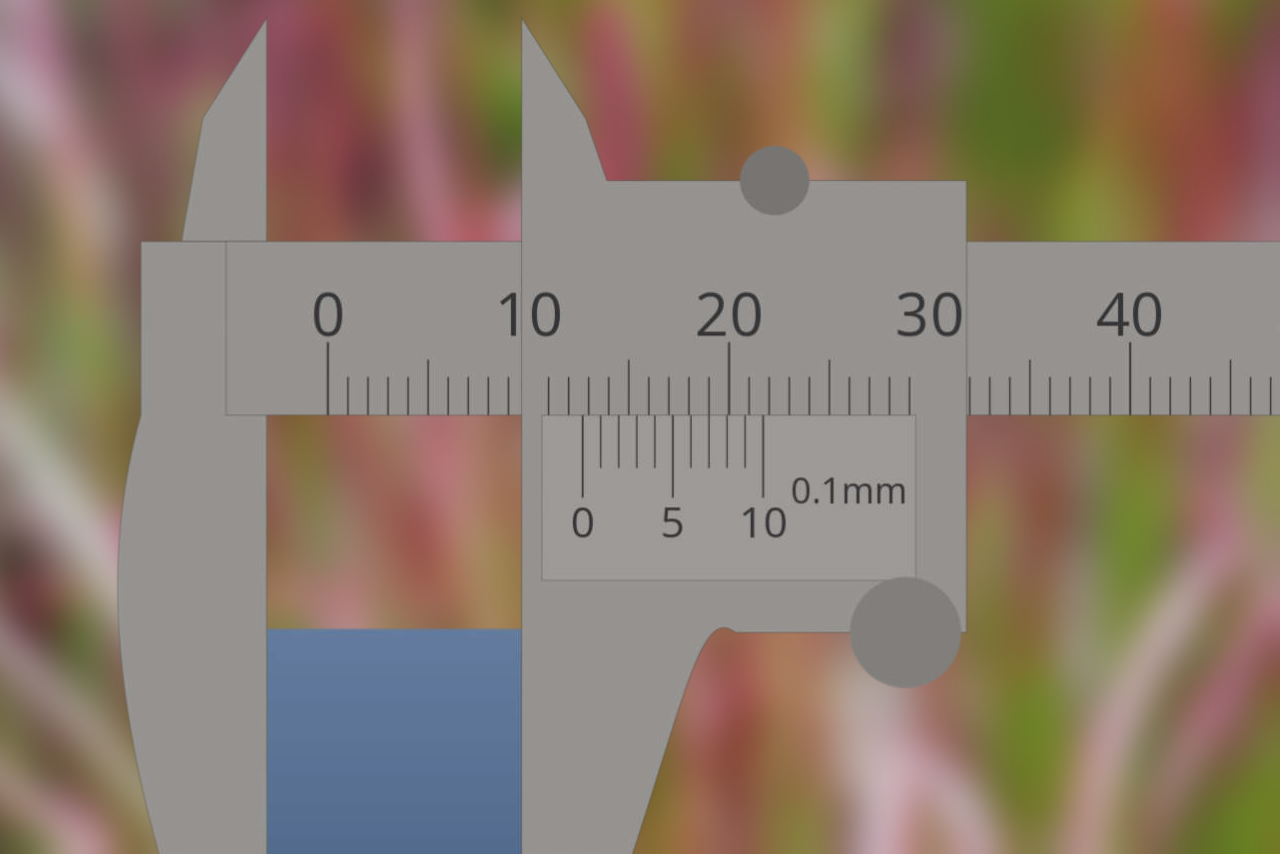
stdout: value=12.7 unit=mm
